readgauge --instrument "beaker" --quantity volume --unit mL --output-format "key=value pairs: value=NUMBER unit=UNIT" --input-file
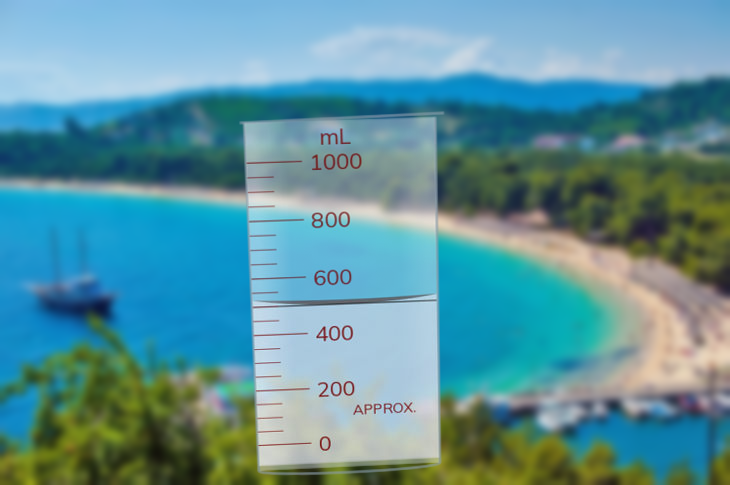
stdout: value=500 unit=mL
